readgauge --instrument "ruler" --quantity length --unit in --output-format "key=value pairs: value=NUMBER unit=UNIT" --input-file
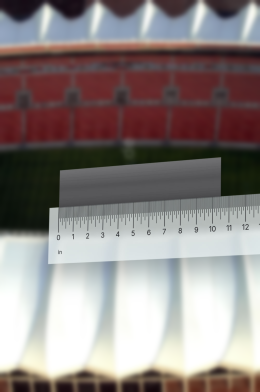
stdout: value=10.5 unit=in
